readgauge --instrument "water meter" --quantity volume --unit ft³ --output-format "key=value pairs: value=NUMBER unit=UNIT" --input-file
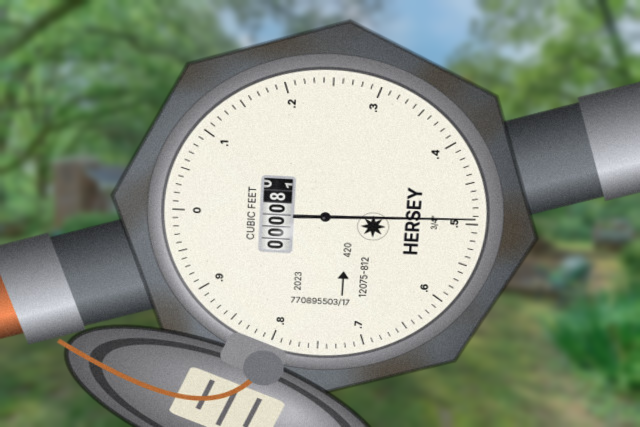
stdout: value=80.49 unit=ft³
